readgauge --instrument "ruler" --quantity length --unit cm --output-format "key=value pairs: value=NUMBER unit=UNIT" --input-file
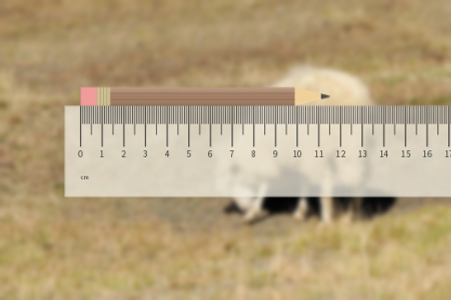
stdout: value=11.5 unit=cm
